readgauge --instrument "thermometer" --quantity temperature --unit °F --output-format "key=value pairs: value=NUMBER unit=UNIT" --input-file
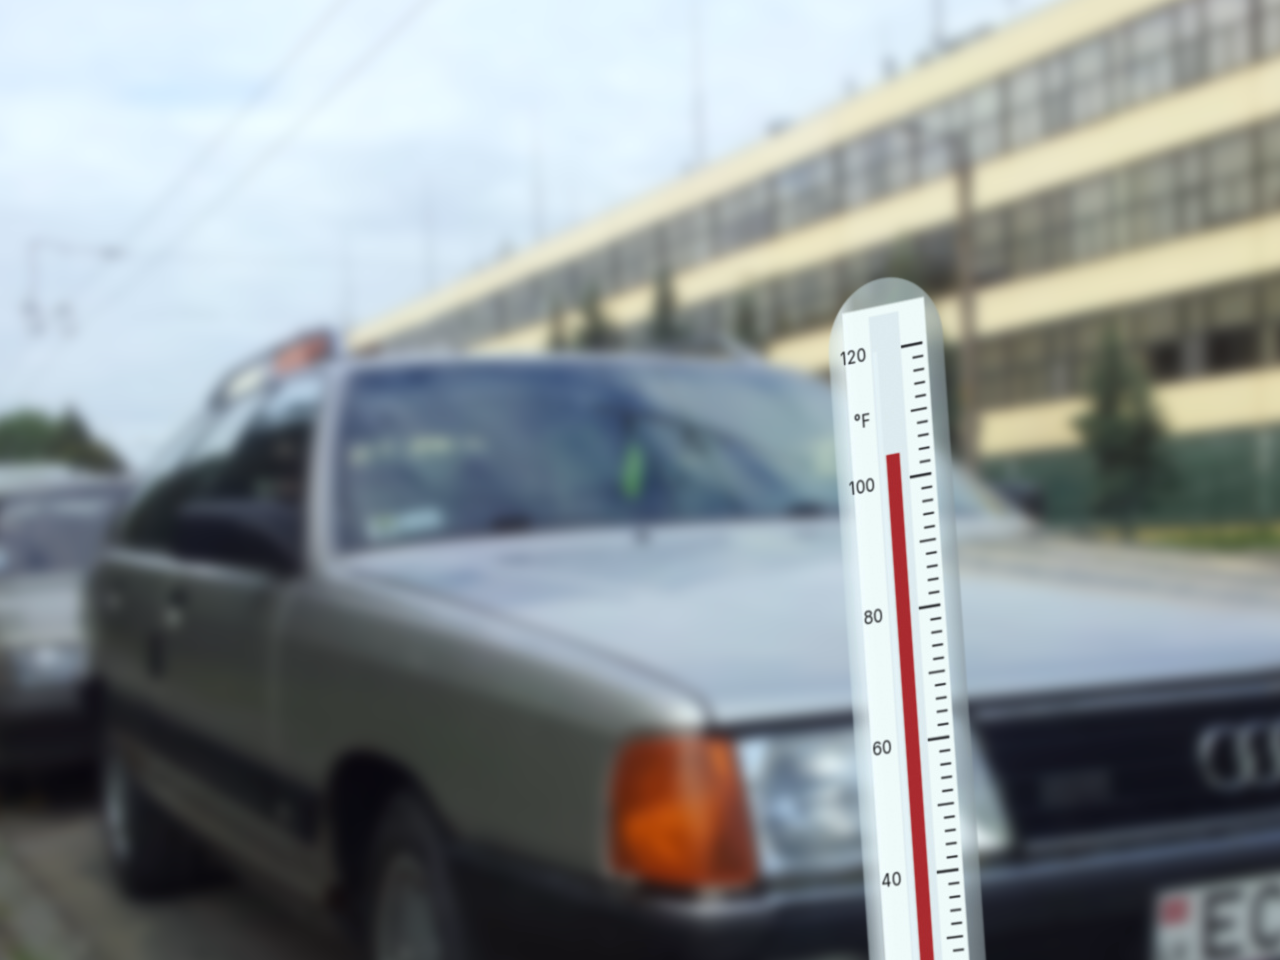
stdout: value=104 unit=°F
